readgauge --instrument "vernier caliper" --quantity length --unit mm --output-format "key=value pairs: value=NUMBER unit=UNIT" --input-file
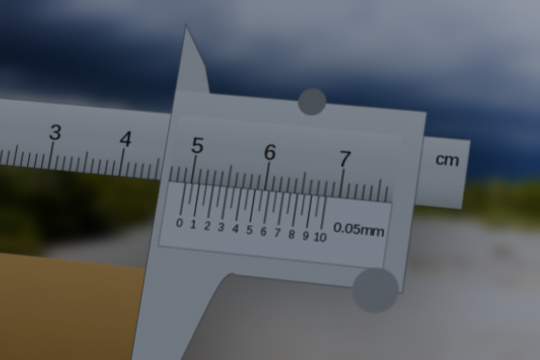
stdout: value=49.2 unit=mm
